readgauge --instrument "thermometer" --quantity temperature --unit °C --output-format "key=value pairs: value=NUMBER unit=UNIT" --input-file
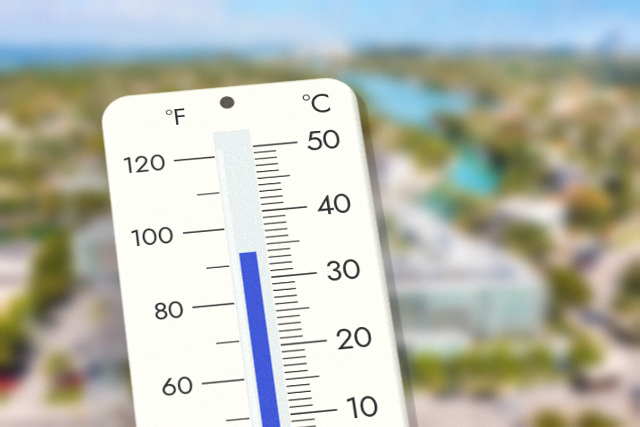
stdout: value=34 unit=°C
